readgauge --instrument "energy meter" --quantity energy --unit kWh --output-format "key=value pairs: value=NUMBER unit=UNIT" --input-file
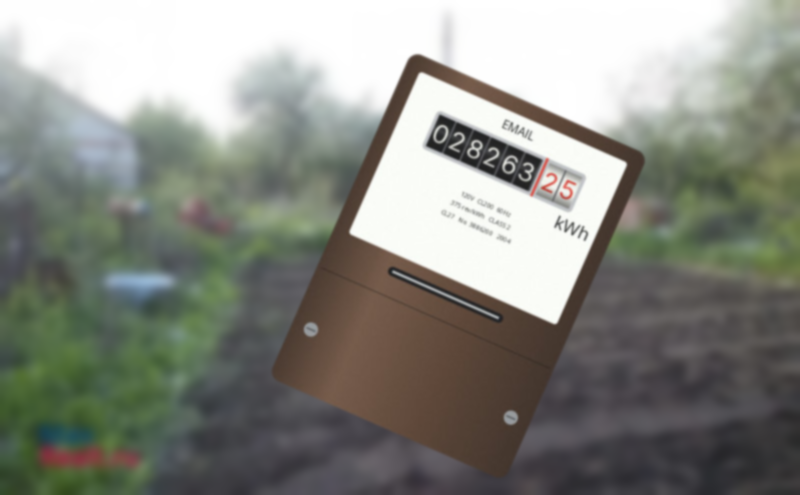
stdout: value=28263.25 unit=kWh
